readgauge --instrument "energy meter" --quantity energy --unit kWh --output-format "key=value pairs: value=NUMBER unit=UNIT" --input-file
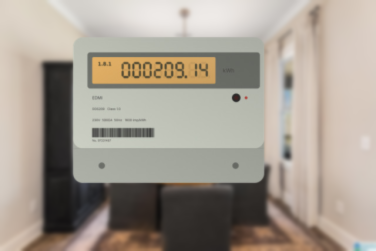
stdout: value=209.14 unit=kWh
